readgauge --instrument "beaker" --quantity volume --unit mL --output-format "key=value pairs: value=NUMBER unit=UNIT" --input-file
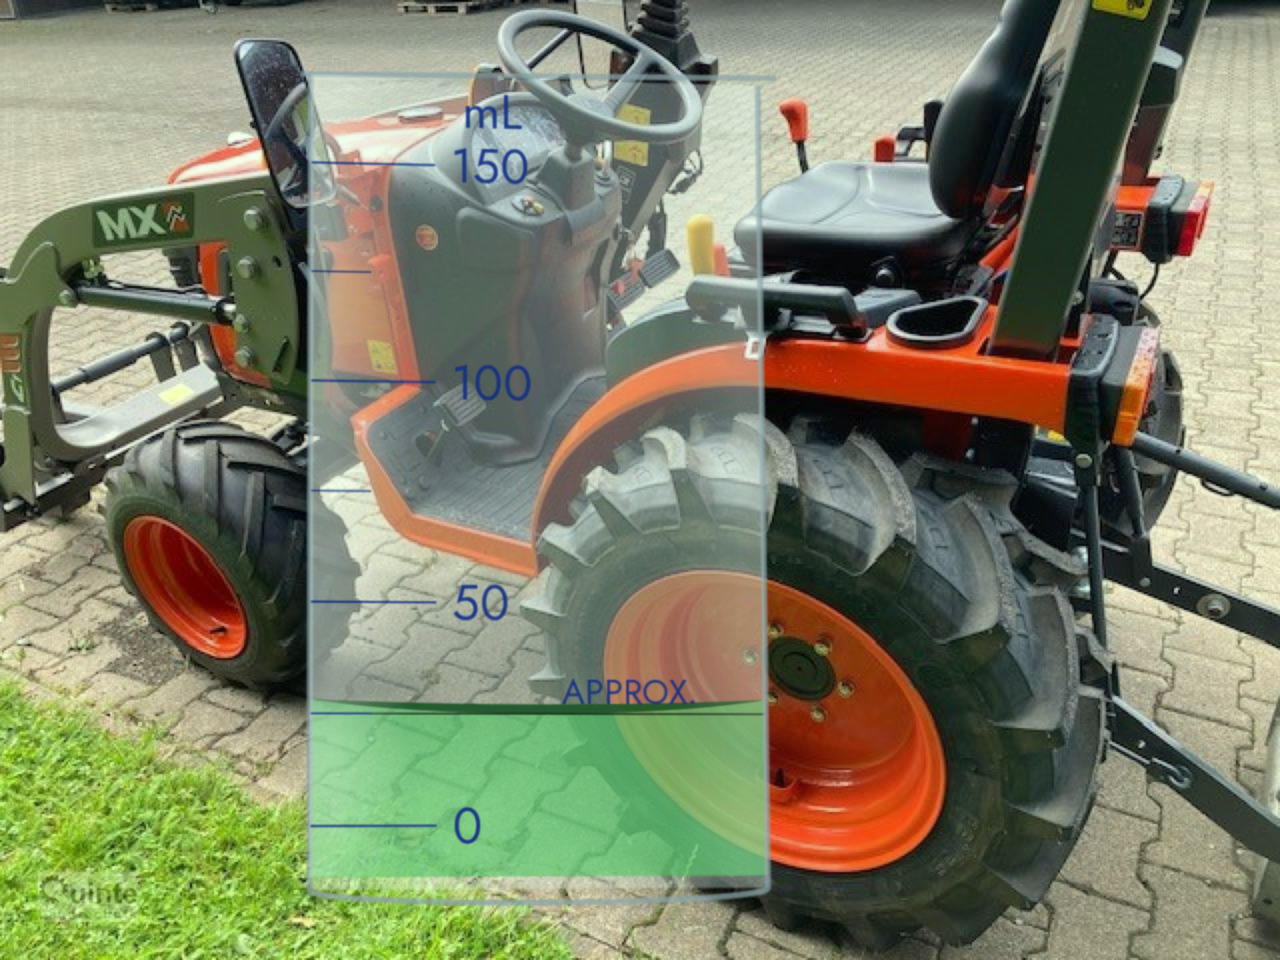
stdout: value=25 unit=mL
